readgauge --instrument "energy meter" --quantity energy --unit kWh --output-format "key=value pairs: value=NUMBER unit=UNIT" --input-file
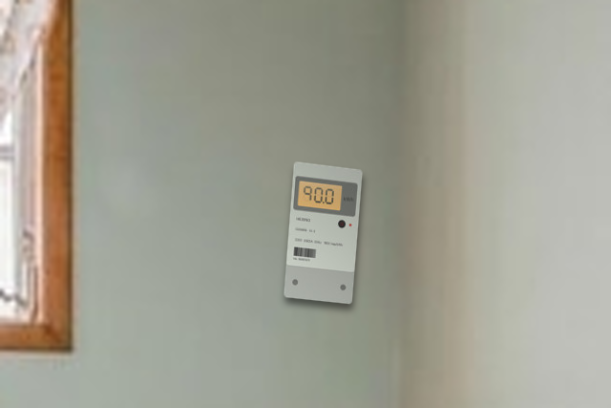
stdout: value=90.0 unit=kWh
